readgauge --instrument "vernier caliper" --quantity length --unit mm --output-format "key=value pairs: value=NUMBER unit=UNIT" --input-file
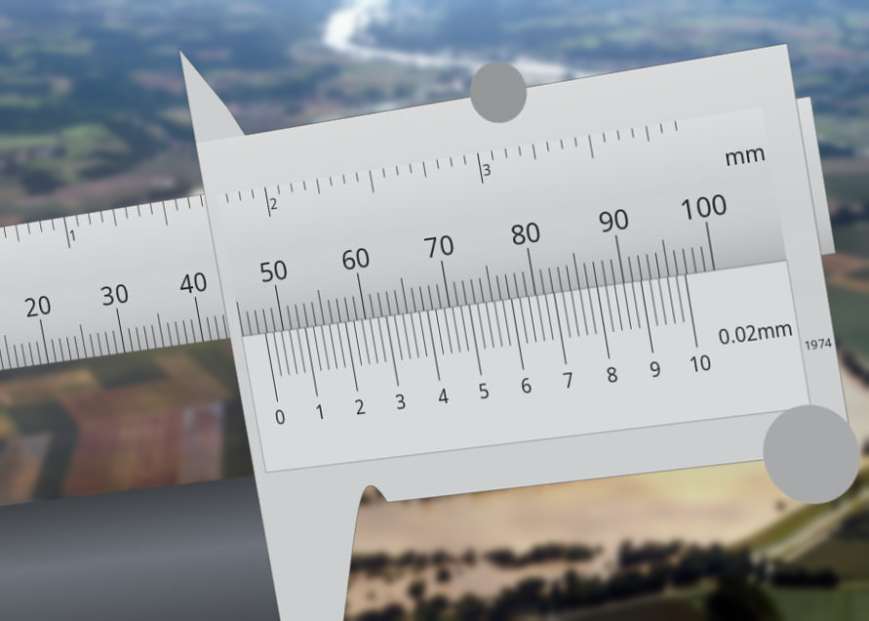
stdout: value=47.8 unit=mm
